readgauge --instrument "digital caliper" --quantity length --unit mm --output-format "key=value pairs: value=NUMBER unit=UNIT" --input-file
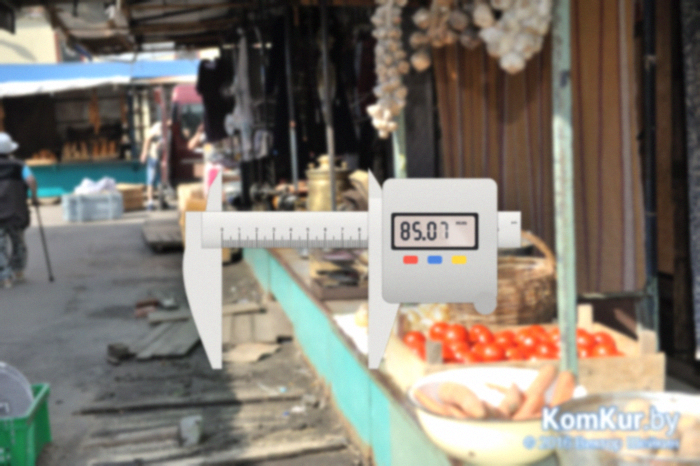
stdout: value=85.07 unit=mm
